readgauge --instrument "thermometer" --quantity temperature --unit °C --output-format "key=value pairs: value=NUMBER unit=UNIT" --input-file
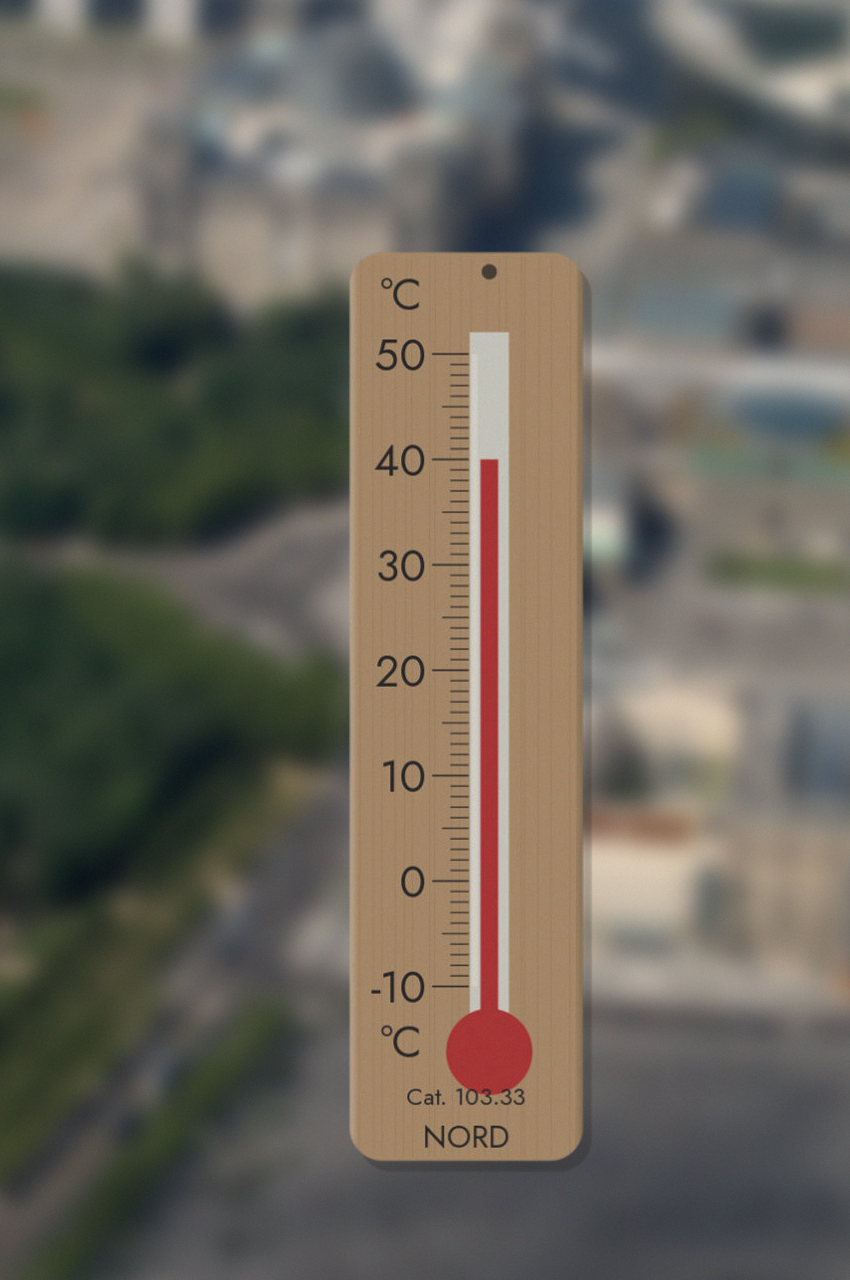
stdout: value=40 unit=°C
